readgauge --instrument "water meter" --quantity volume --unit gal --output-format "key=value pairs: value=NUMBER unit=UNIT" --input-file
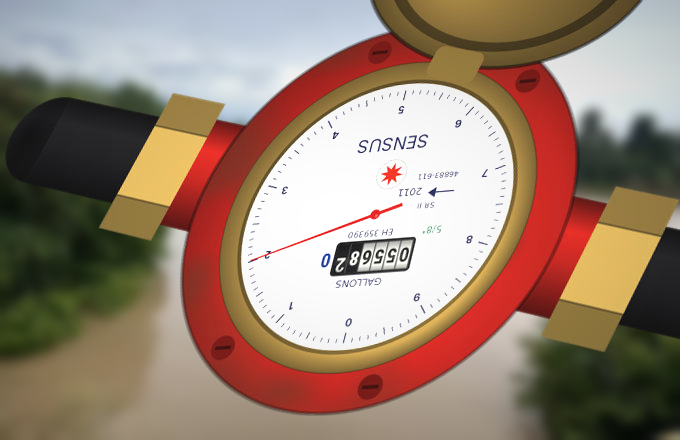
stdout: value=556822.0 unit=gal
